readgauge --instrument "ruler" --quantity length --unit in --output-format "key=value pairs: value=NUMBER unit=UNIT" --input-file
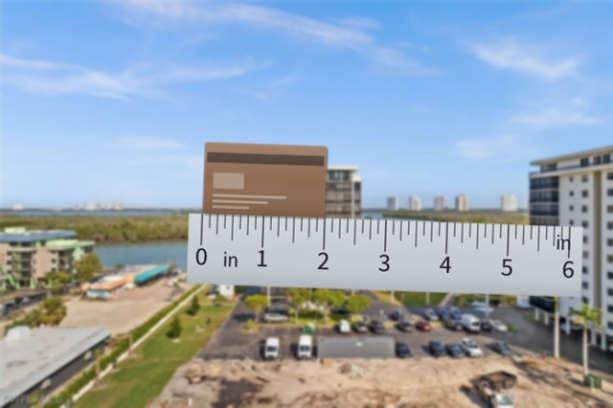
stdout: value=2 unit=in
